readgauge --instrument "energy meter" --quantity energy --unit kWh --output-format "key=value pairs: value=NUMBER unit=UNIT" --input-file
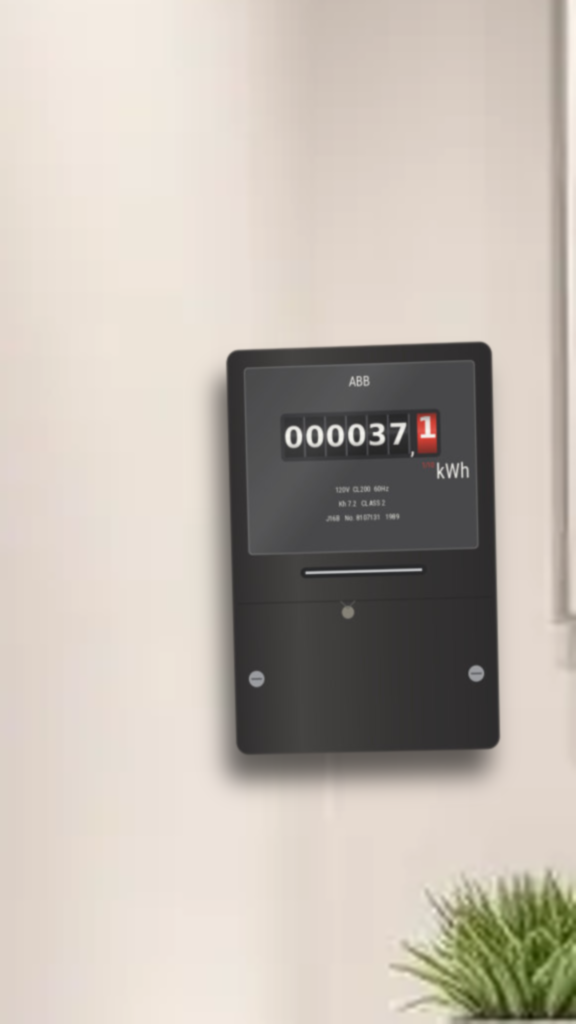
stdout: value=37.1 unit=kWh
